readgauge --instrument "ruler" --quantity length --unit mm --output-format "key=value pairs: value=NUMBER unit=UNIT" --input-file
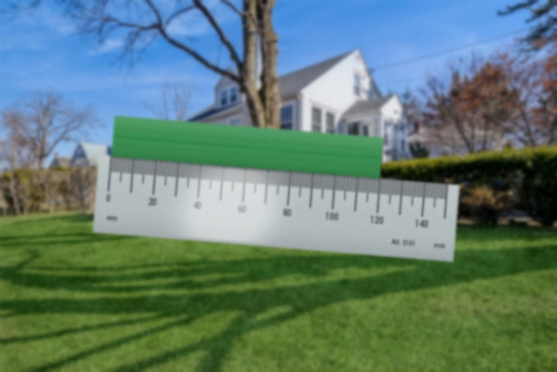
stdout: value=120 unit=mm
